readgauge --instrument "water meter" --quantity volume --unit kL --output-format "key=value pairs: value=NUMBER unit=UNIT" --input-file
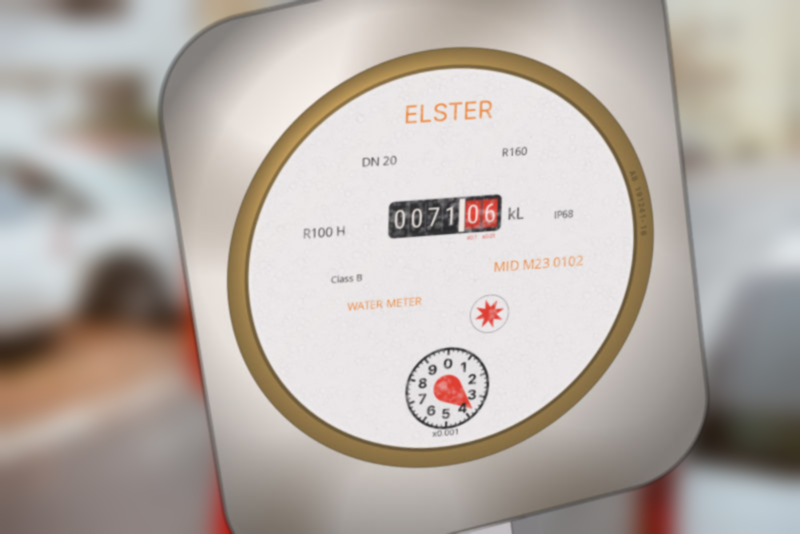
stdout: value=71.063 unit=kL
